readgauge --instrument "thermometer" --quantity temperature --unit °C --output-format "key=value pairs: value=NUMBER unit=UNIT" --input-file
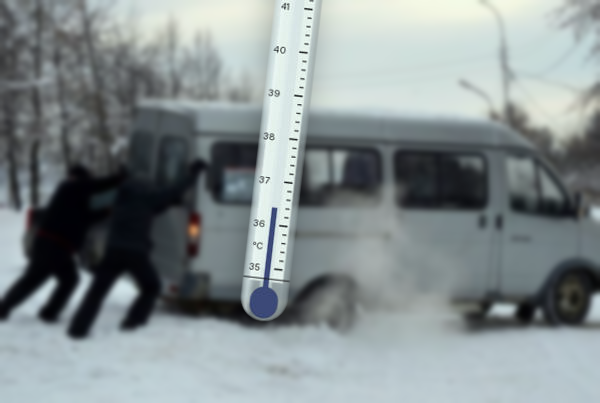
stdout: value=36.4 unit=°C
